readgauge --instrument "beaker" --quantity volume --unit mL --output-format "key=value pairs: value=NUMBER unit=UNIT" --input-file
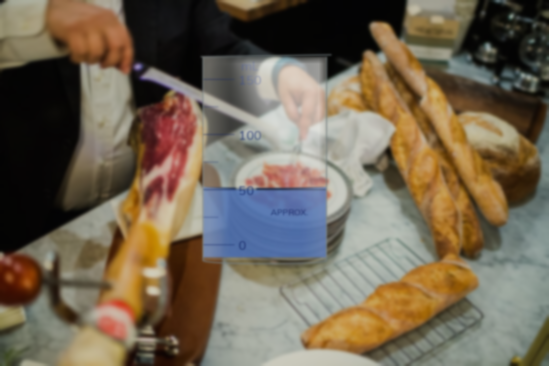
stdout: value=50 unit=mL
